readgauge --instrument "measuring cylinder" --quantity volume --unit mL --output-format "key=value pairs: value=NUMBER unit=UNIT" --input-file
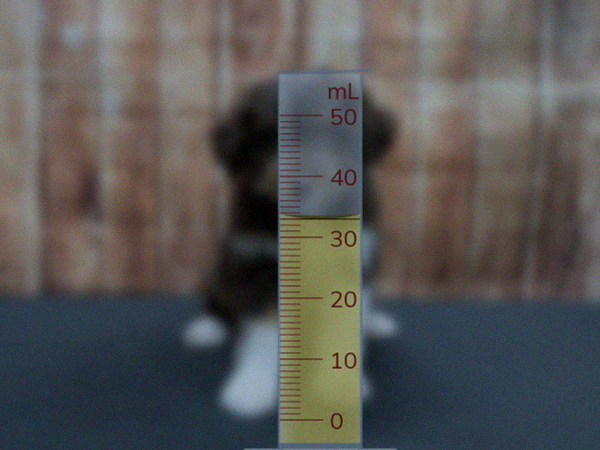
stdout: value=33 unit=mL
